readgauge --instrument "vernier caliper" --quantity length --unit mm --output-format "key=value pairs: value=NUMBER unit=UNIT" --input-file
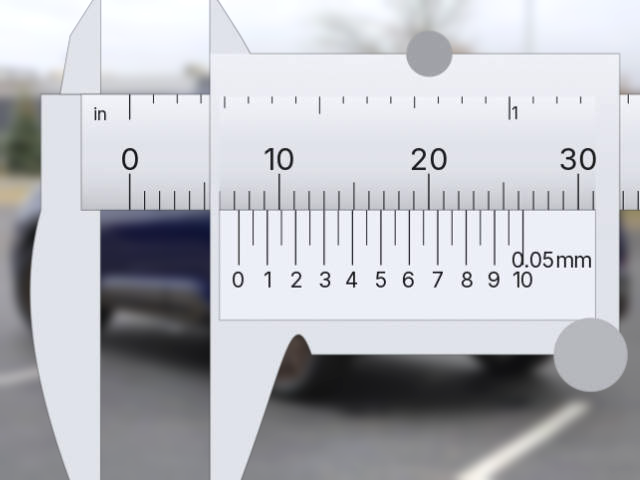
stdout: value=7.3 unit=mm
